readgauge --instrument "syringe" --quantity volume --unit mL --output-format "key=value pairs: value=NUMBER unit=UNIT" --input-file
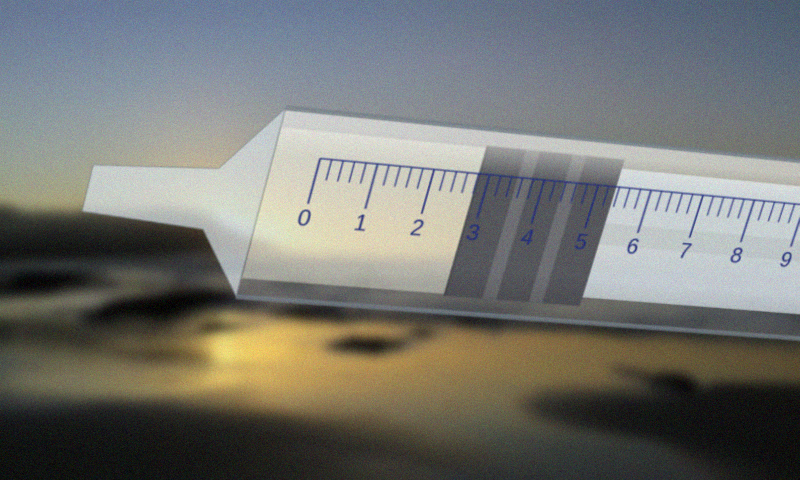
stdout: value=2.8 unit=mL
